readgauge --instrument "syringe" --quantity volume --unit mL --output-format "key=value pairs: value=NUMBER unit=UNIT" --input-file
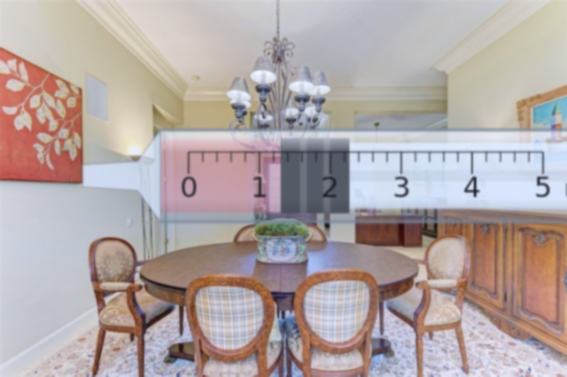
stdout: value=1.3 unit=mL
